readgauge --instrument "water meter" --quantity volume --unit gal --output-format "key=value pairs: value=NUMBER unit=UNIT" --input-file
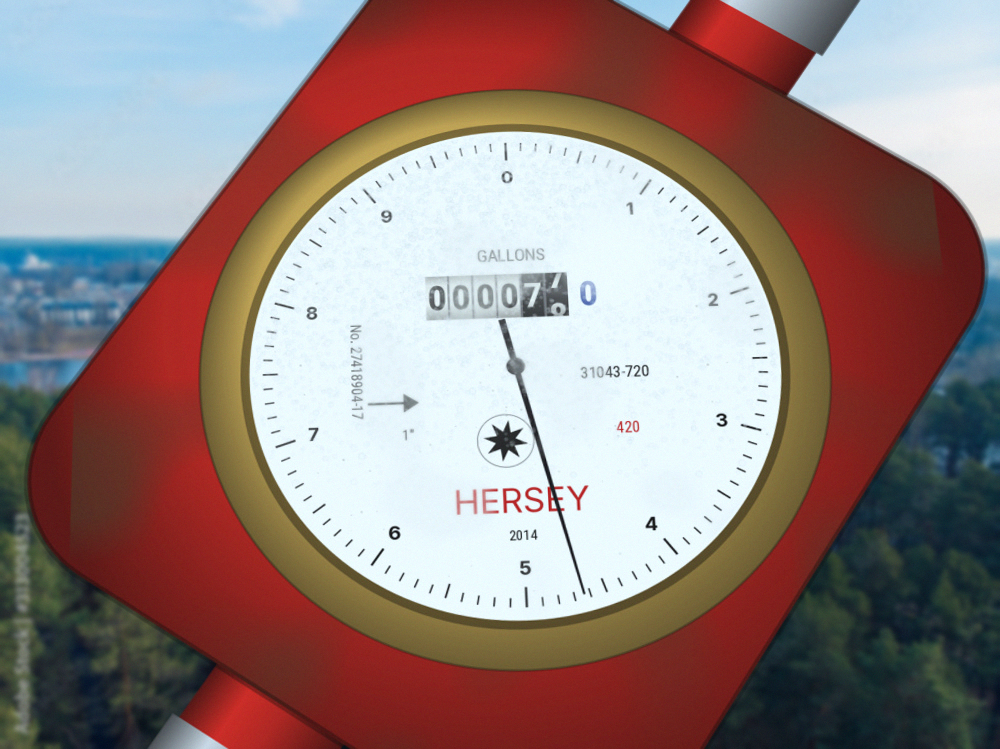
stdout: value=774.6 unit=gal
